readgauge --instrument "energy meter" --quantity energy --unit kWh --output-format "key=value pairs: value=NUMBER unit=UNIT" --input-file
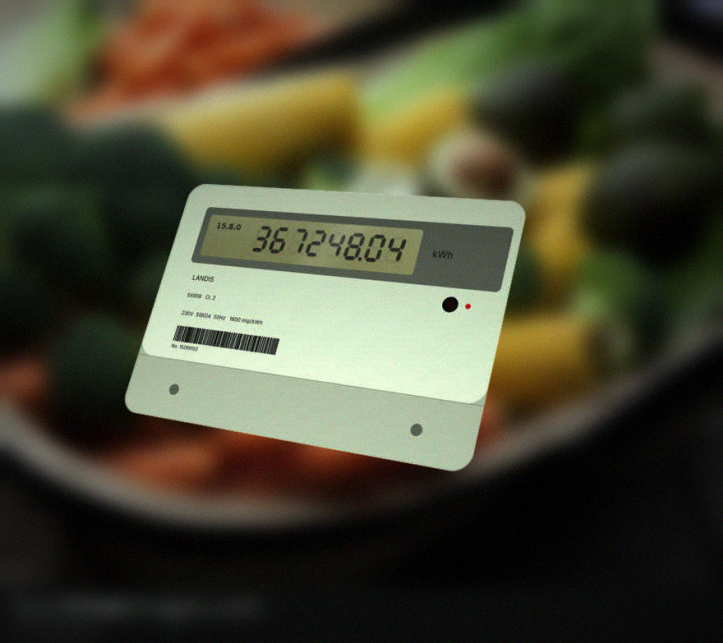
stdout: value=367248.04 unit=kWh
